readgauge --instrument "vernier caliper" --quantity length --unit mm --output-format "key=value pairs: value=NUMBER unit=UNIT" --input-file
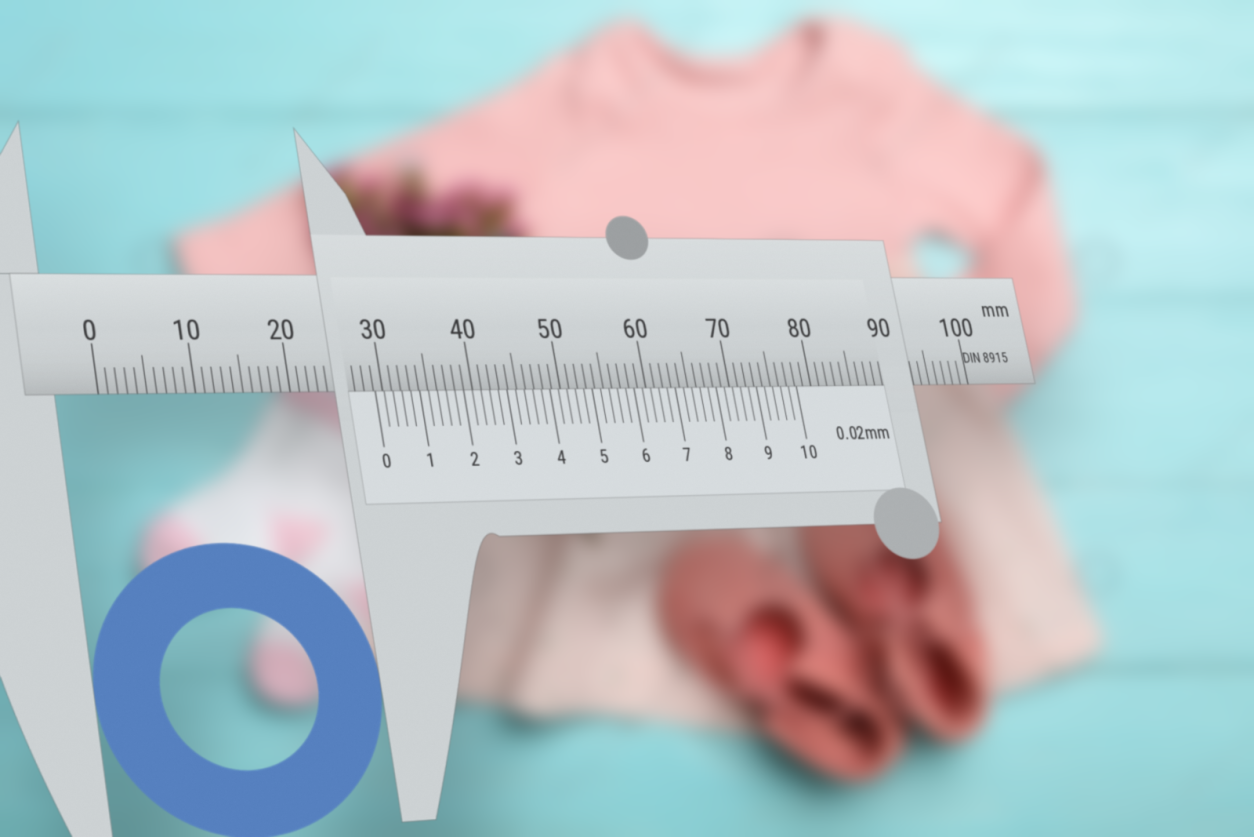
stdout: value=29.2 unit=mm
